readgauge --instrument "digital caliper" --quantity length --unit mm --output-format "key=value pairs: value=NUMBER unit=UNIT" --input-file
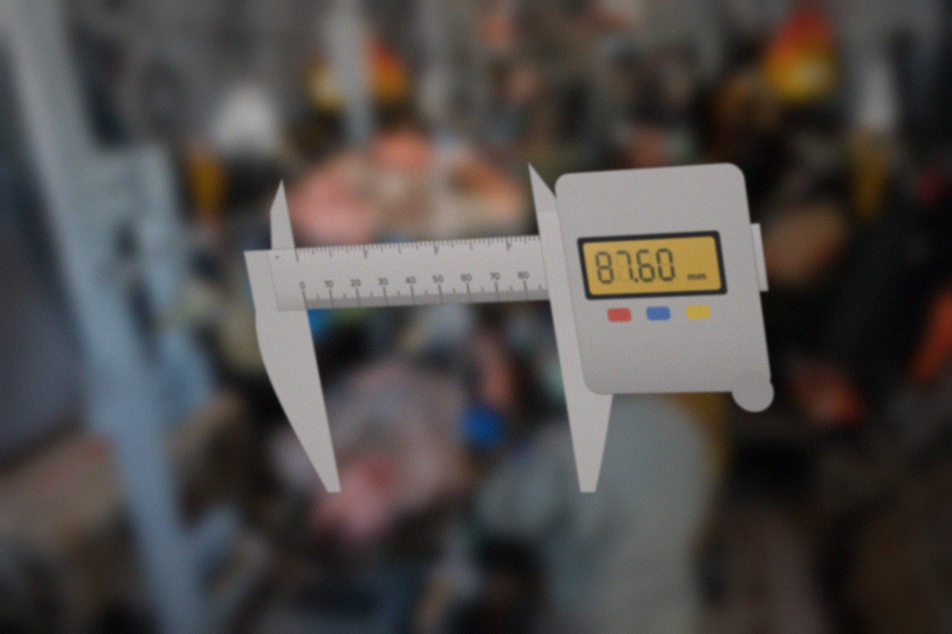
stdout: value=87.60 unit=mm
